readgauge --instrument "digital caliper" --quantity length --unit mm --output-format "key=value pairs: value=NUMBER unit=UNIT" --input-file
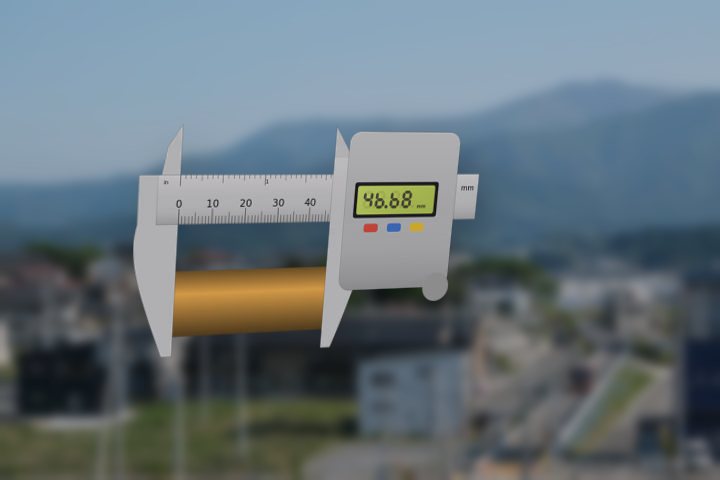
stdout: value=46.68 unit=mm
